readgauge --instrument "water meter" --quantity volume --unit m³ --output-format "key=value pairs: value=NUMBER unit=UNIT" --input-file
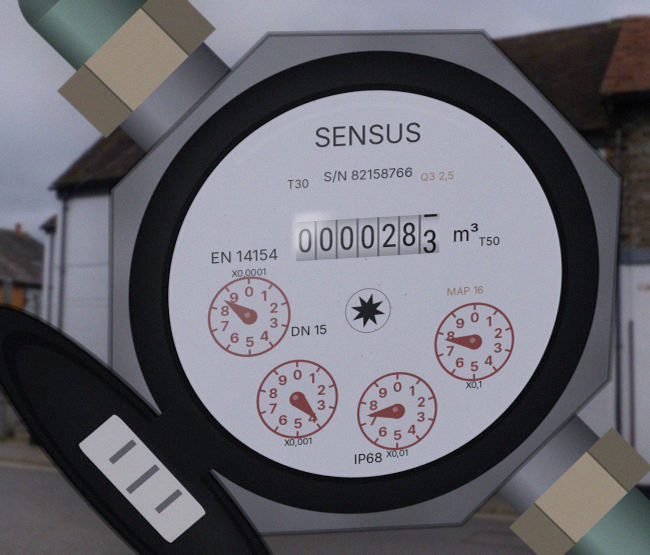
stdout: value=282.7738 unit=m³
